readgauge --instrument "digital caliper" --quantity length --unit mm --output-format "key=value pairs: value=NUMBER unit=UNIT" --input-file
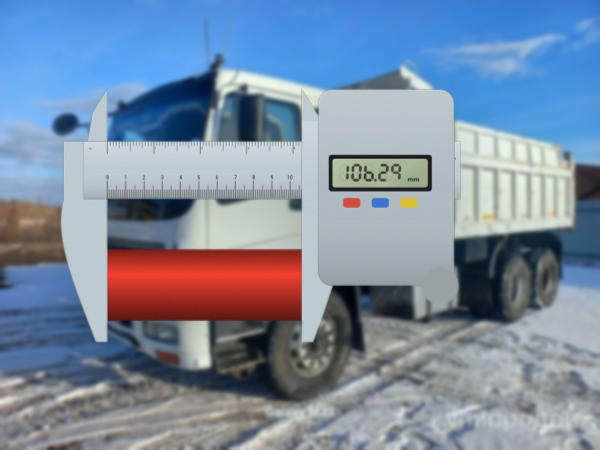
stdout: value=106.29 unit=mm
